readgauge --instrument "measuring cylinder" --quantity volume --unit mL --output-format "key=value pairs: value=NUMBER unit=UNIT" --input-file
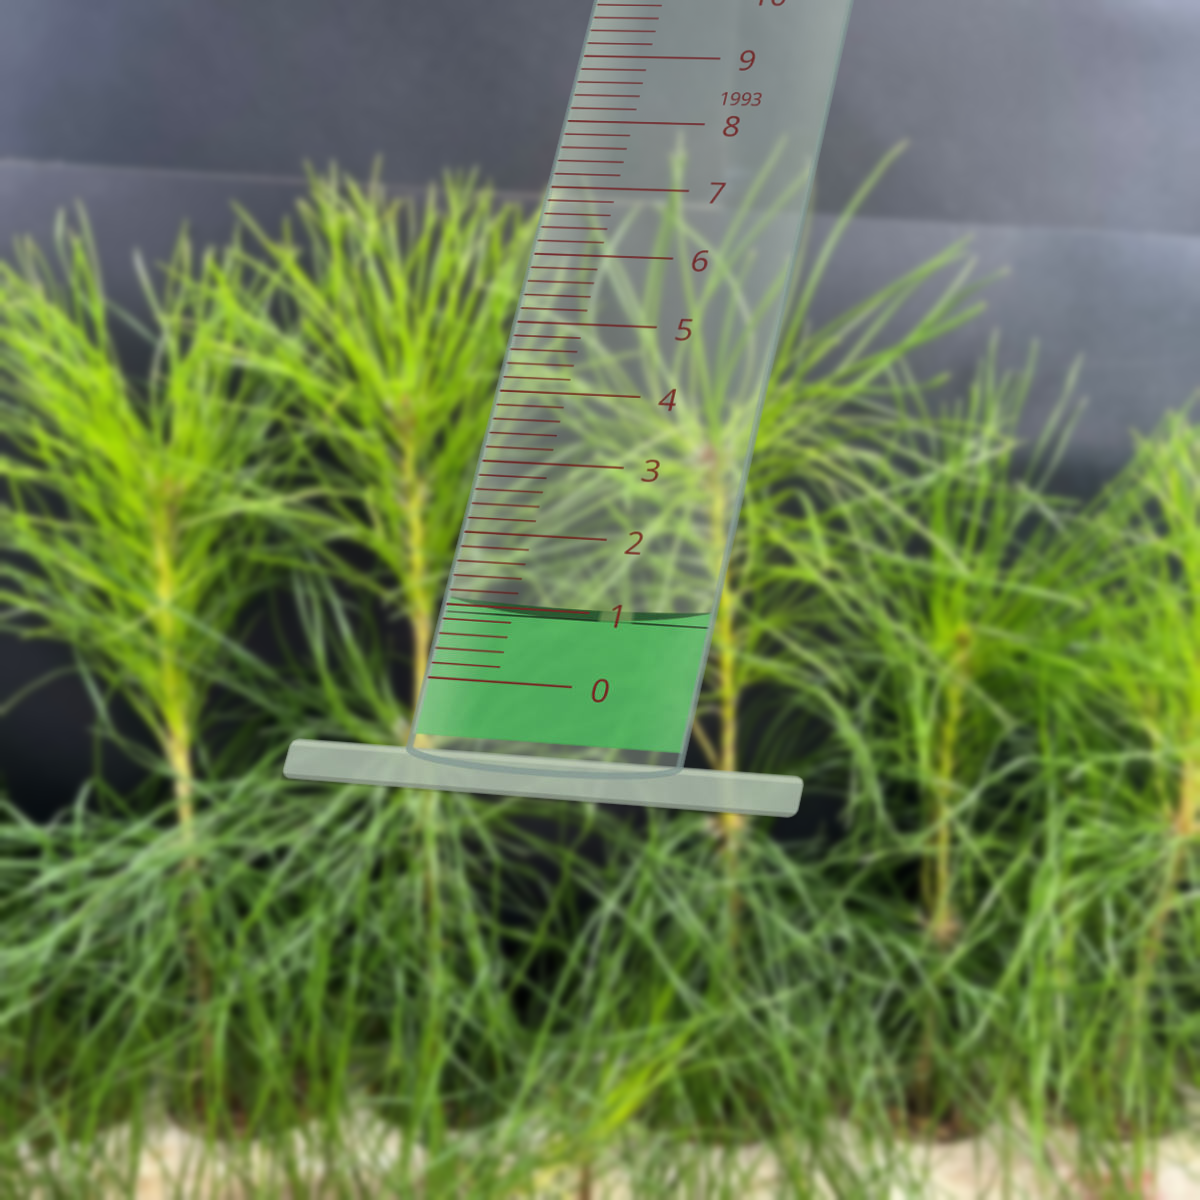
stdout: value=0.9 unit=mL
